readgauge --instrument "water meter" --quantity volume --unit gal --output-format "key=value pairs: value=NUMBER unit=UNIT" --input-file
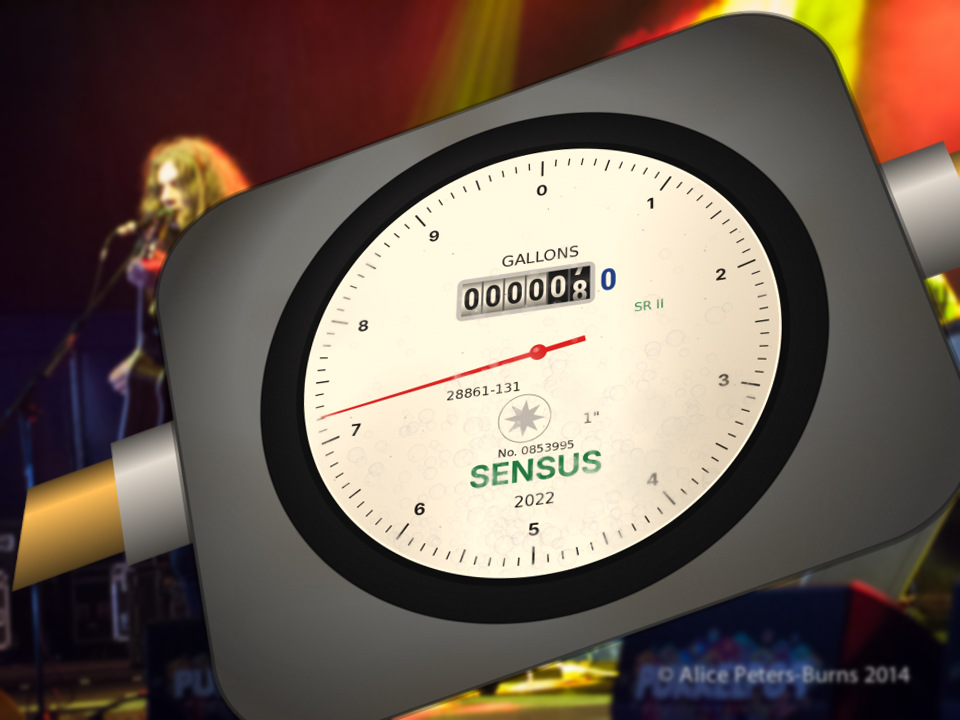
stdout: value=77.2 unit=gal
